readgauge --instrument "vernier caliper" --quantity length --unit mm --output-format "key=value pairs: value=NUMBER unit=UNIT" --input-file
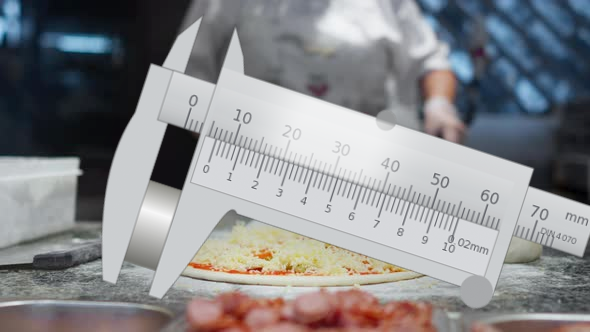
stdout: value=6.5 unit=mm
